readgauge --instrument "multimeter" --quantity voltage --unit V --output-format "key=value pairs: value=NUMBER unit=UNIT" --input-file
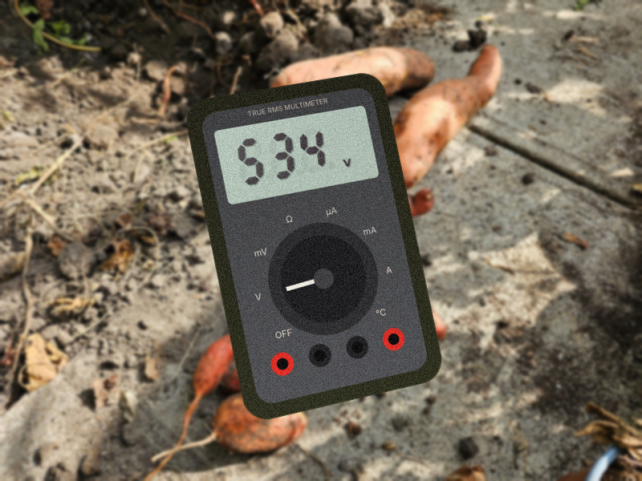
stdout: value=534 unit=V
